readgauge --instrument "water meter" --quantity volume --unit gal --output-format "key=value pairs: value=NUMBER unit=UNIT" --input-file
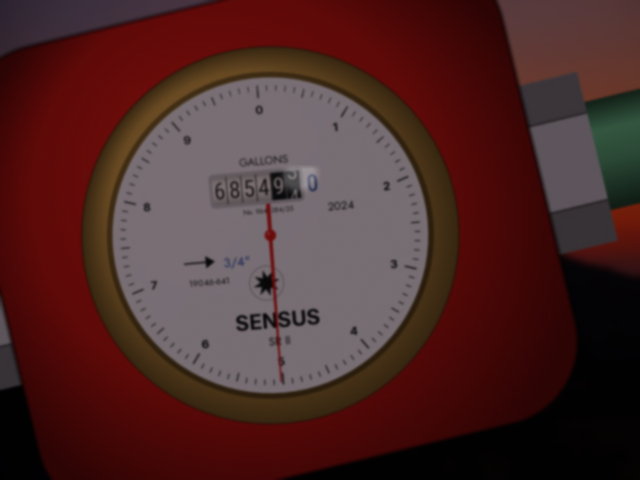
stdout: value=6854935.0 unit=gal
